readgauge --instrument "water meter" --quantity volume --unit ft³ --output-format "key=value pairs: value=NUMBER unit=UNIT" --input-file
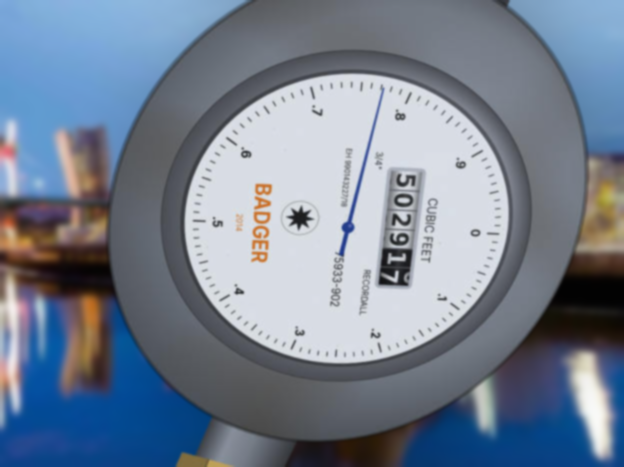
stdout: value=502916.77 unit=ft³
